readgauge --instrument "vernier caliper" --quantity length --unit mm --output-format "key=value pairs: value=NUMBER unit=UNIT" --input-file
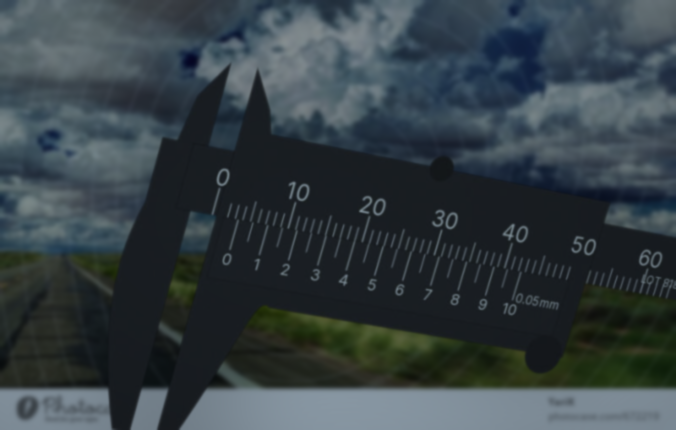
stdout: value=3.4 unit=mm
